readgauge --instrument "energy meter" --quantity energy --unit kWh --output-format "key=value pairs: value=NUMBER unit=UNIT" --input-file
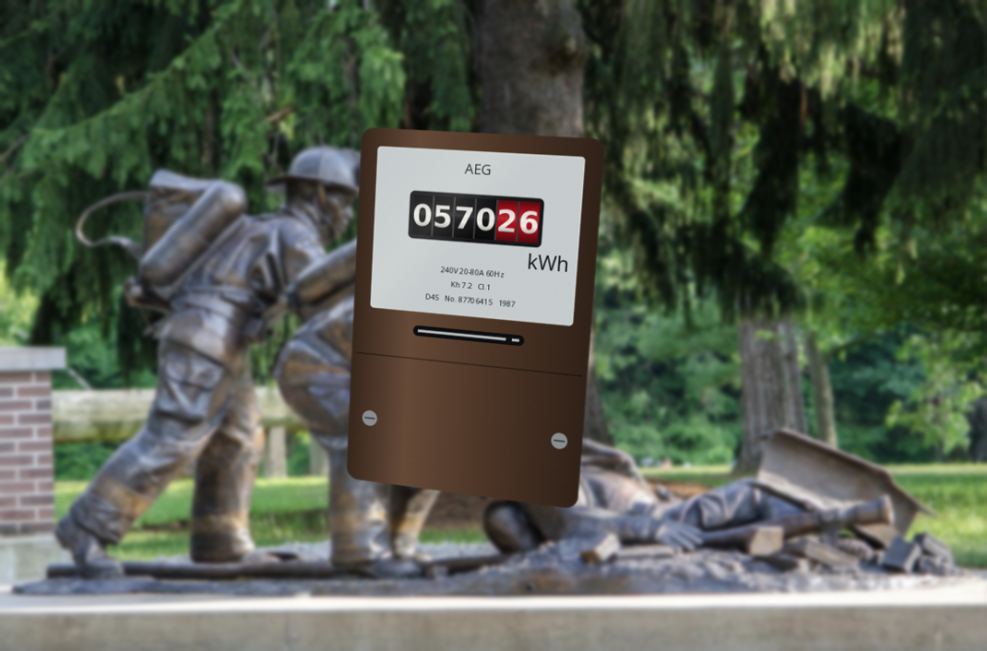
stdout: value=570.26 unit=kWh
